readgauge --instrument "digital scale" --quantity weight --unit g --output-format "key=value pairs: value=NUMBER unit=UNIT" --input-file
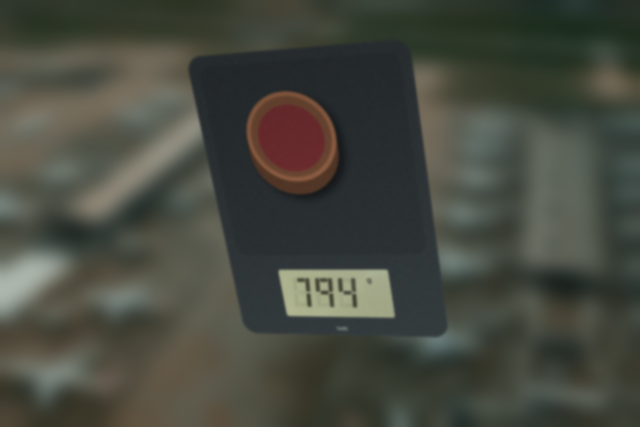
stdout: value=794 unit=g
